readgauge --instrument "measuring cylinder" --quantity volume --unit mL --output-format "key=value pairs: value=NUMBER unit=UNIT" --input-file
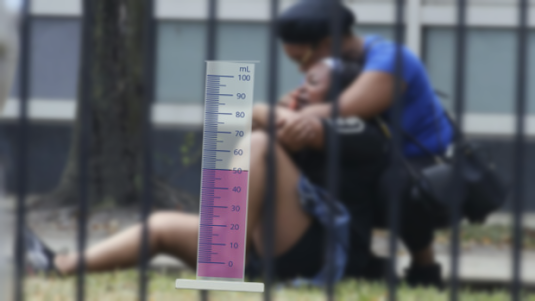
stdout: value=50 unit=mL
